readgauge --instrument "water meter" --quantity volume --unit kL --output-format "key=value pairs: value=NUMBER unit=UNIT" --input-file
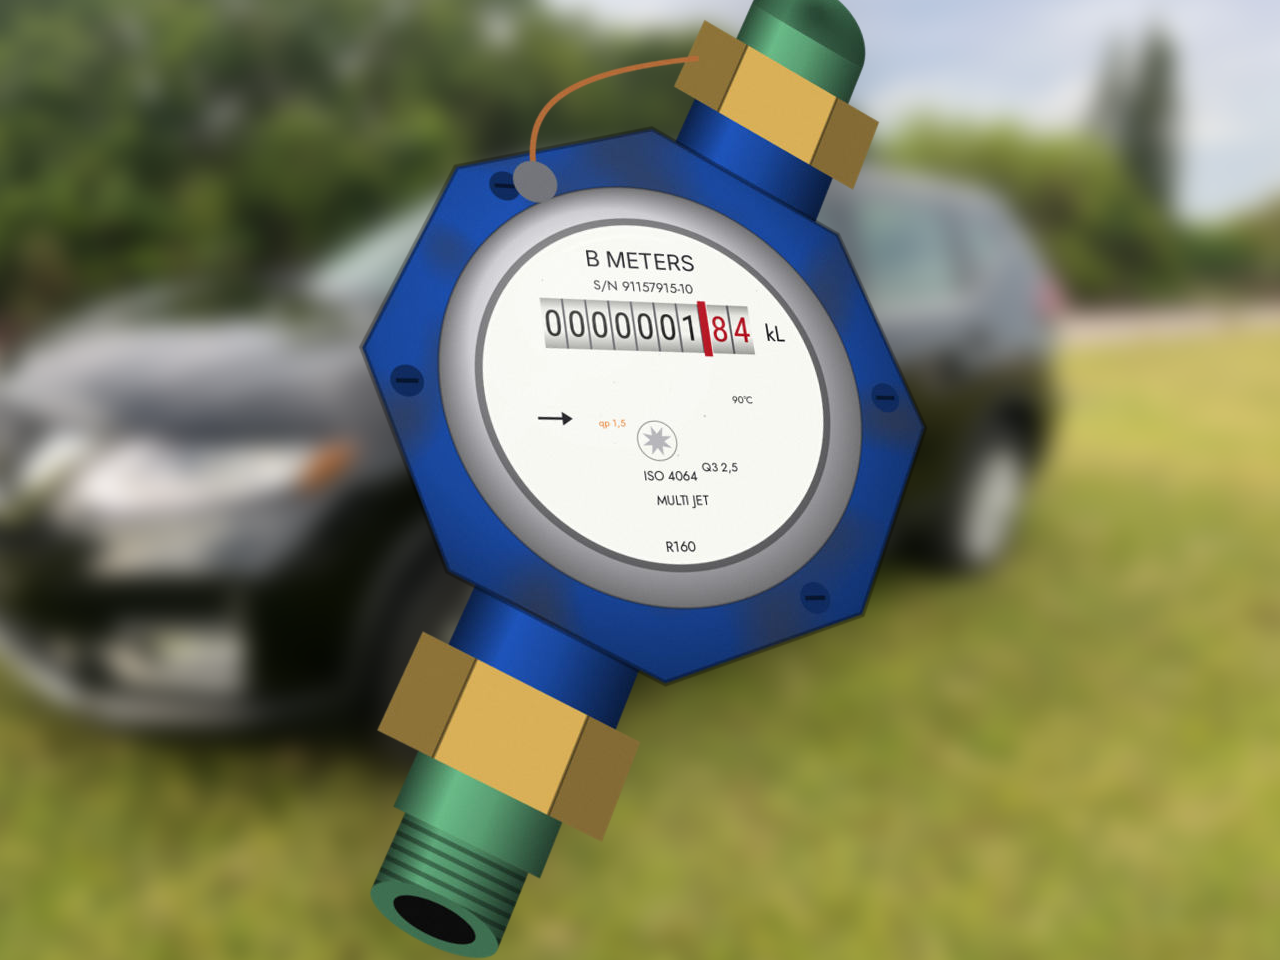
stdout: value=1.84 unit=kL
